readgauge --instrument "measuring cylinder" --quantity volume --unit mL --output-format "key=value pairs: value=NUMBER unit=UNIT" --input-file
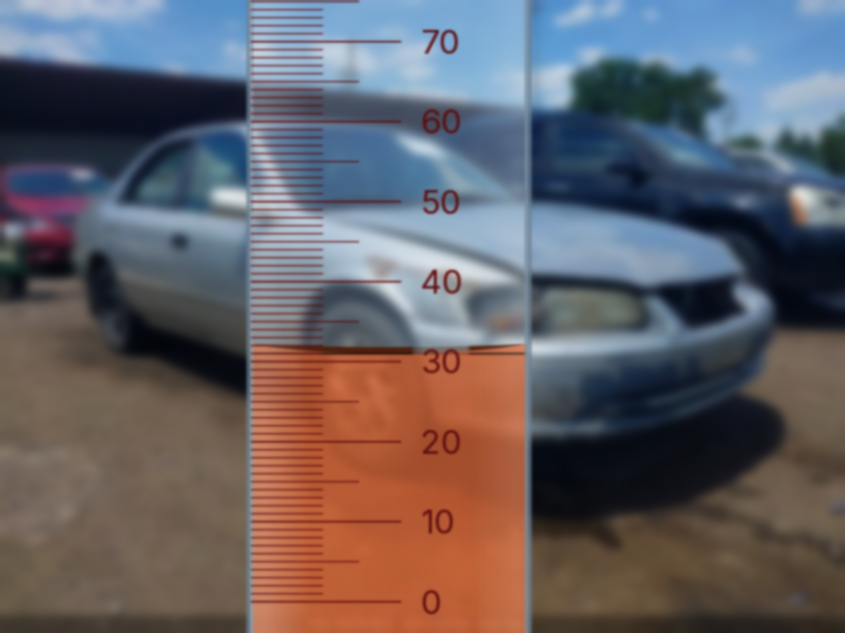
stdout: value=31 unit=mL
